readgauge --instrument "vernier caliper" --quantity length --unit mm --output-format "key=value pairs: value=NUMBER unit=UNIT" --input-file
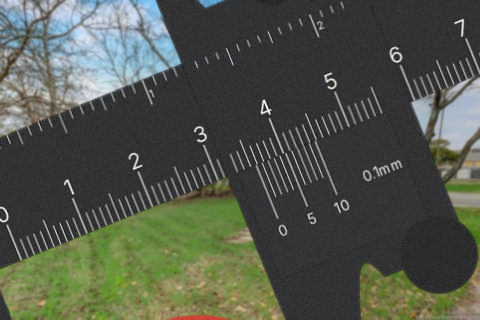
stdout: value=35.8 unit=mm
